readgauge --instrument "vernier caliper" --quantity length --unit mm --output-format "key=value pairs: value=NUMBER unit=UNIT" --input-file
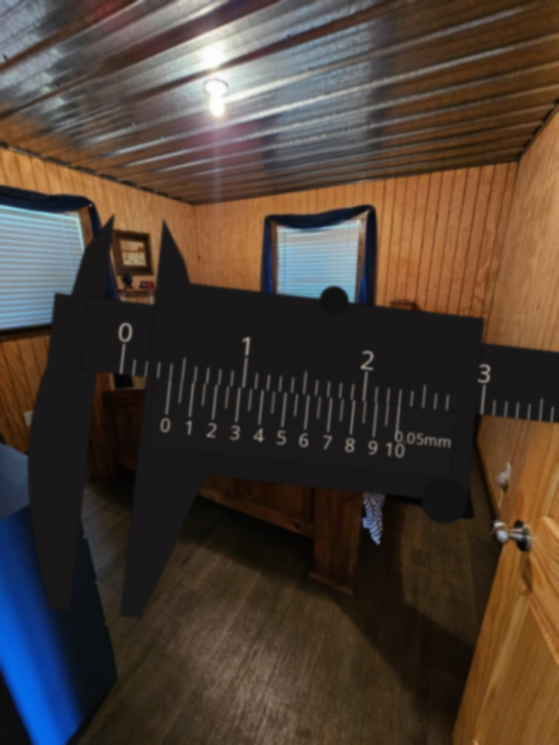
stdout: value=4.0 unit=mm
